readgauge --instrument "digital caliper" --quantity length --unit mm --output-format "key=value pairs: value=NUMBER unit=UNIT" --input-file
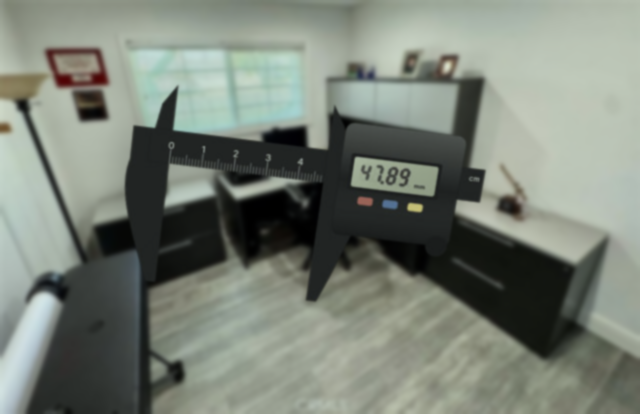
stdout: value=47.89 unit=mm
